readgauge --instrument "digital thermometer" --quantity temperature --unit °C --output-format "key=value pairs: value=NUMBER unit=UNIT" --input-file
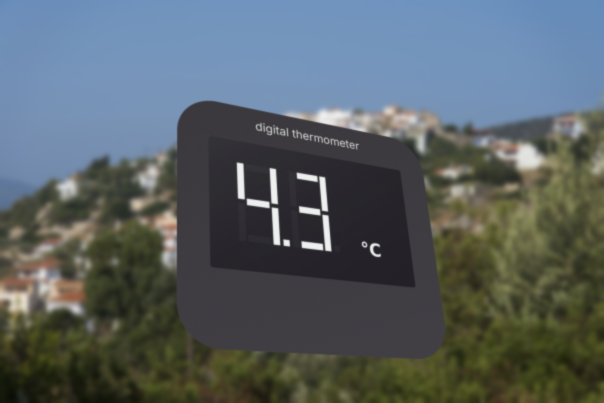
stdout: value=4.3 unit=°C
